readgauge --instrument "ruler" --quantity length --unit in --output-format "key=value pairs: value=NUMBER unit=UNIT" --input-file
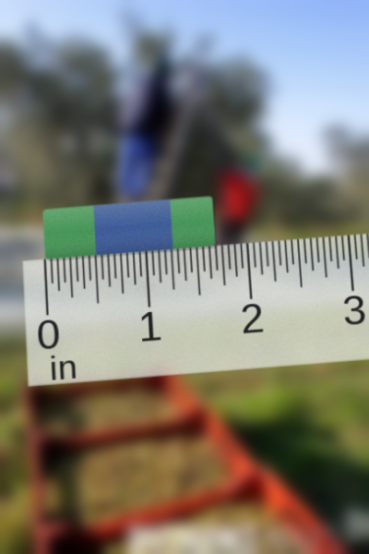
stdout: value=1.6875 unit=in
